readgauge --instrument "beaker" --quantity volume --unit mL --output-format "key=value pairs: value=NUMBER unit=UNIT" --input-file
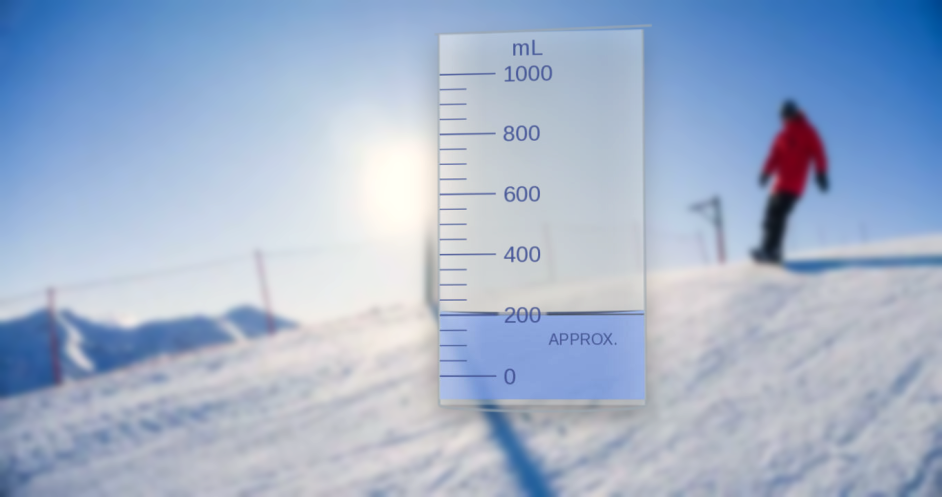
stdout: value=200 unit=mL
